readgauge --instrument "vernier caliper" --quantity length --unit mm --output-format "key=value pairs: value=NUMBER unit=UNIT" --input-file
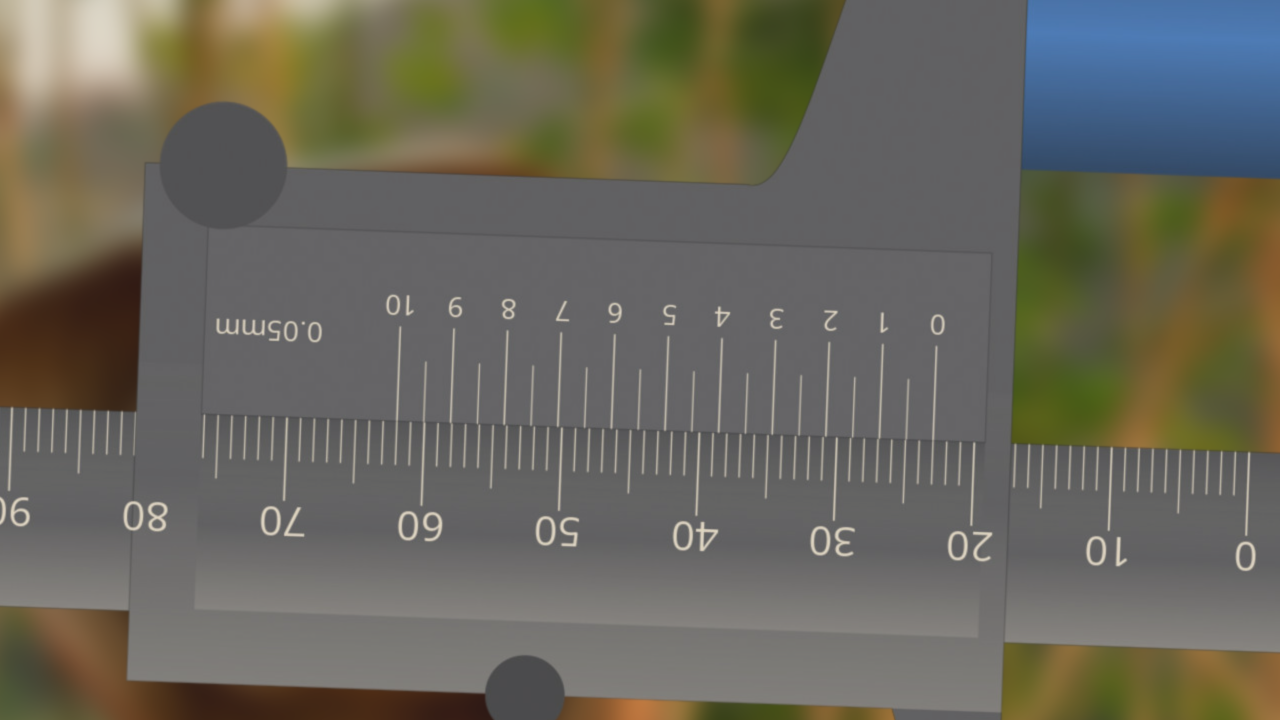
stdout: value=23.0 unit=mm
